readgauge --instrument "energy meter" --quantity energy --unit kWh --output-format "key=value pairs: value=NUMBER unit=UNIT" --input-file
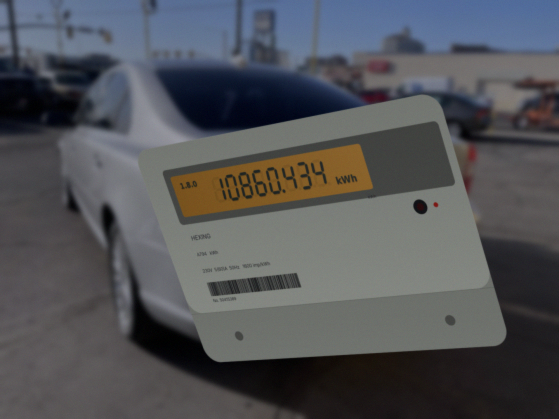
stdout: value=10860.434 unit=kWh
